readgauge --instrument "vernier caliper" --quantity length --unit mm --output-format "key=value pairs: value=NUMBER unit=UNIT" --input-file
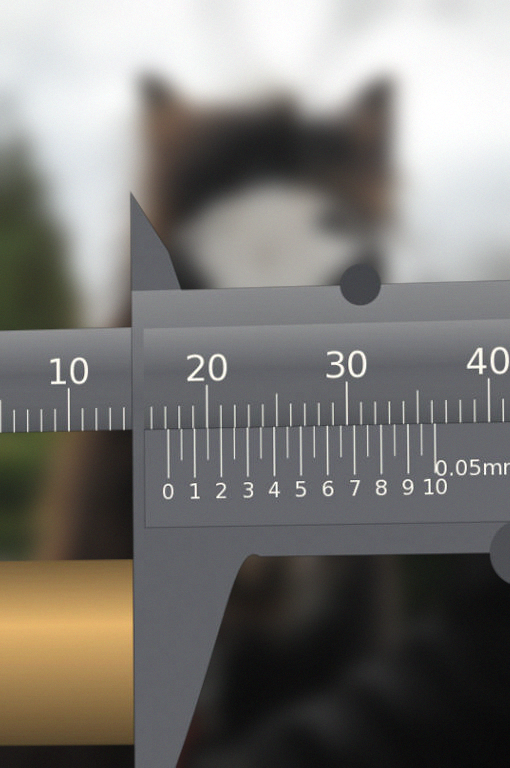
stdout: value=17.2 unit=mm
